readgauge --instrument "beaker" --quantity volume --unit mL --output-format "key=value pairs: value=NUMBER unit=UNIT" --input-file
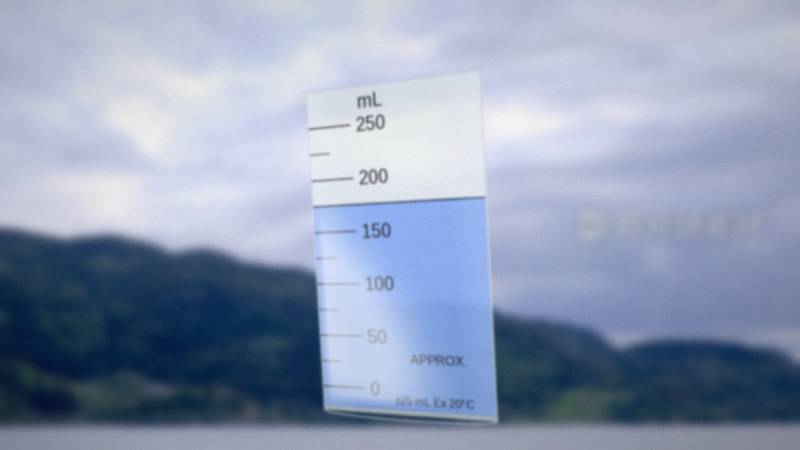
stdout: value=175 unit=mL
